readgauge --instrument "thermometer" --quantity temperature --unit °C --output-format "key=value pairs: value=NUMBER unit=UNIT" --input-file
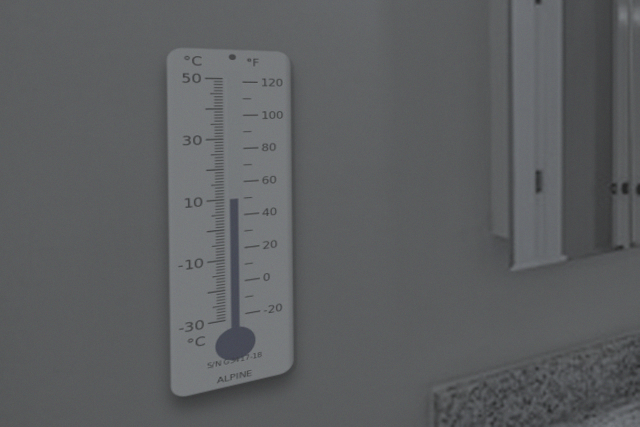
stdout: value=10 unit=°C
